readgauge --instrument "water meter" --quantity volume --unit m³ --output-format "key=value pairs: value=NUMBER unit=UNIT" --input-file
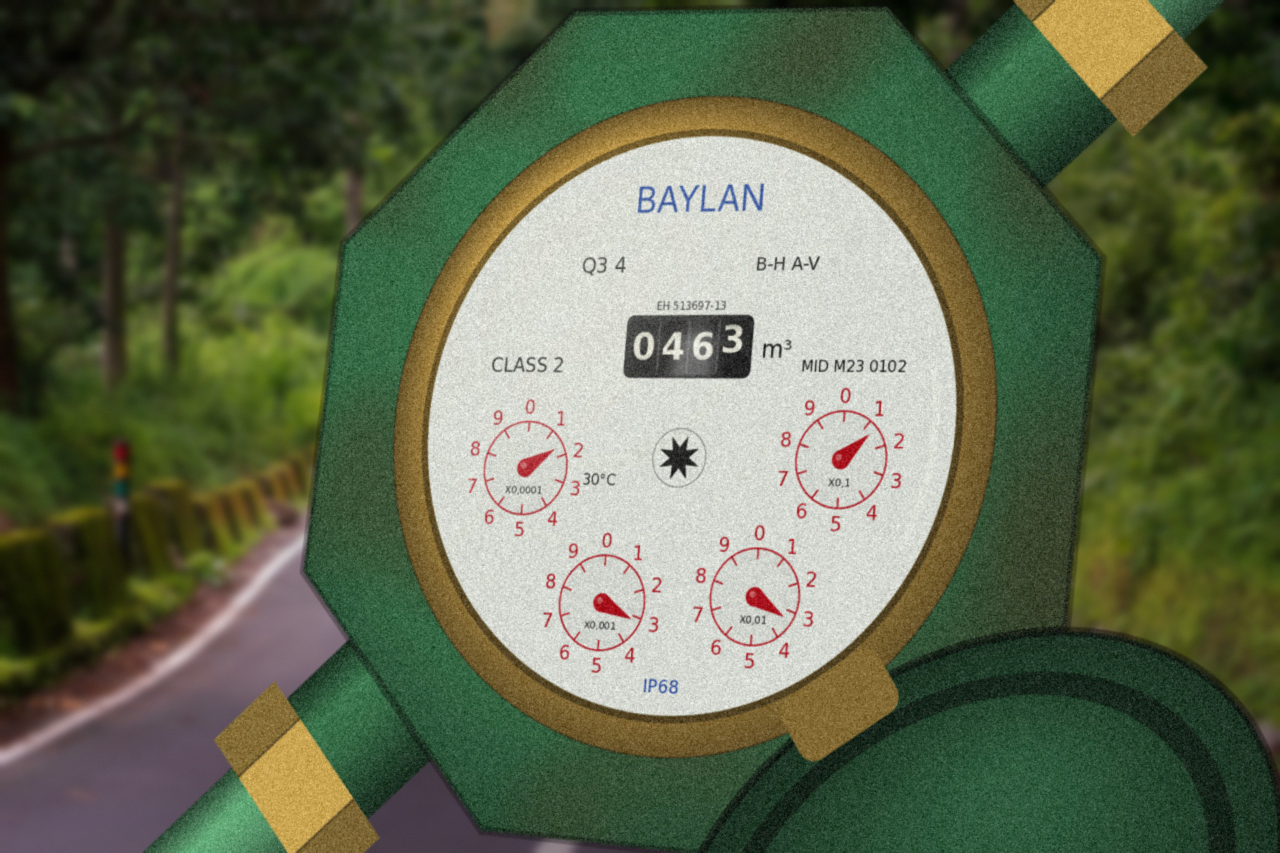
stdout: value=463.1331 unit=m³
